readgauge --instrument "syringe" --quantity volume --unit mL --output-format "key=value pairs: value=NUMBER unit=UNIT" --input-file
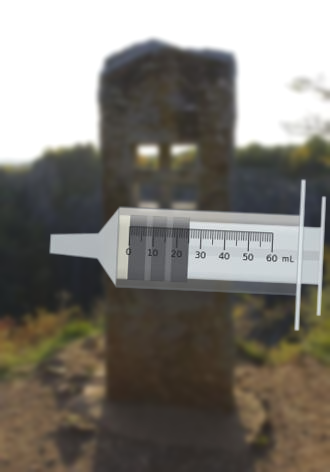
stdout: value=0 unit=mL
